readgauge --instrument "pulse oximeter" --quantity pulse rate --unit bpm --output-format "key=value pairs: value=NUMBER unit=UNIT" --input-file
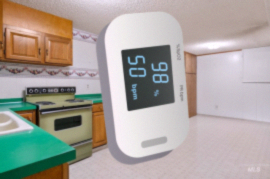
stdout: value=50 unit=bpm
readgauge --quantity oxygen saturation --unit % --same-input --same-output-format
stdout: value=98 unit=%
